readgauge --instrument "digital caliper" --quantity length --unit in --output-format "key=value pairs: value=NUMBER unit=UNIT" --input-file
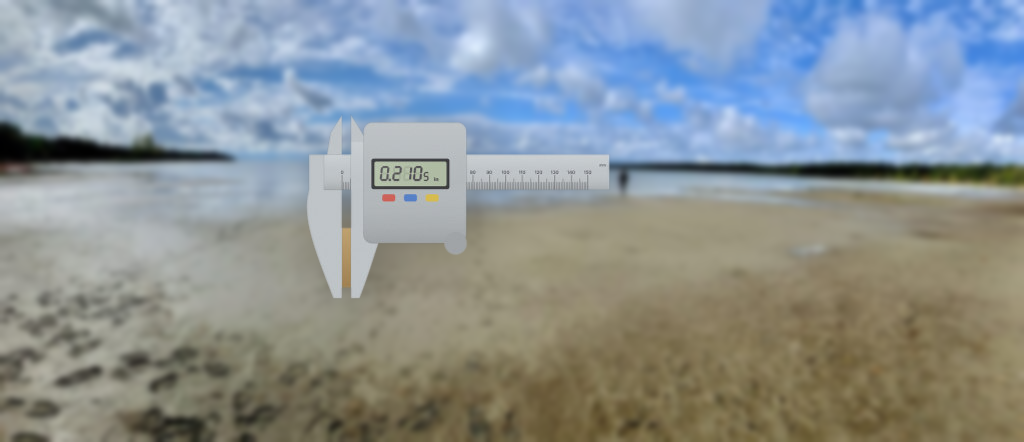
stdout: value=0.2105 unit=in
